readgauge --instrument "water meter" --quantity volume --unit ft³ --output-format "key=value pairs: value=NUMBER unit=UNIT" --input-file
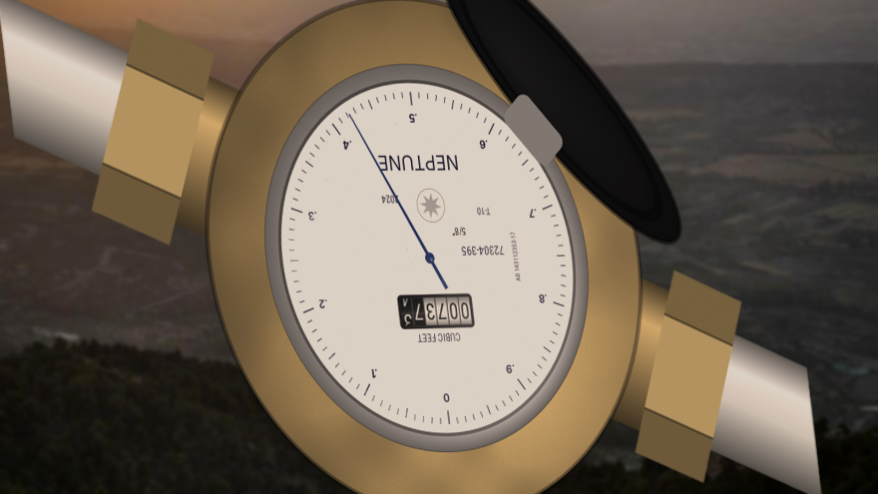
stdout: value=7373.42 unit=ft³
